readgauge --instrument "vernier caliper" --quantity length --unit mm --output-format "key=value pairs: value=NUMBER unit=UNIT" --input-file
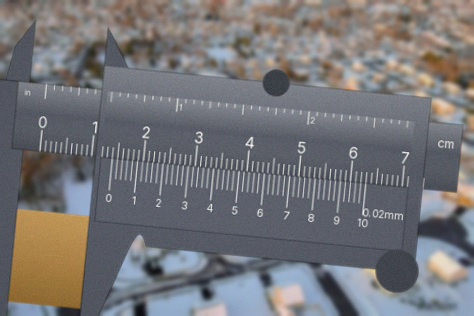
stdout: value=14.0 unit=mm
